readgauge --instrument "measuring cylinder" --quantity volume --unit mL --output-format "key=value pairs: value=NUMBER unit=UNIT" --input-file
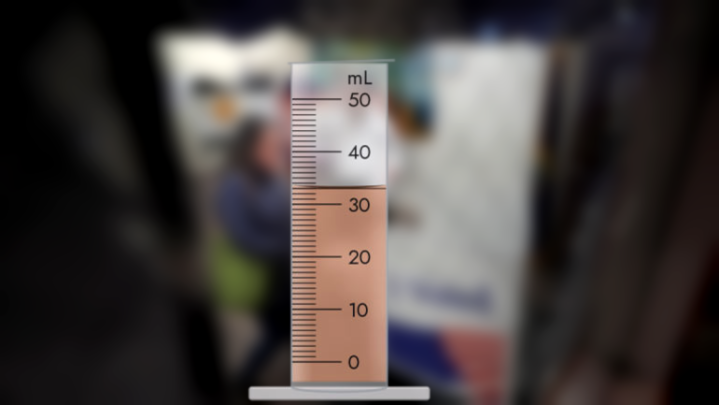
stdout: value=33 unit=mL
